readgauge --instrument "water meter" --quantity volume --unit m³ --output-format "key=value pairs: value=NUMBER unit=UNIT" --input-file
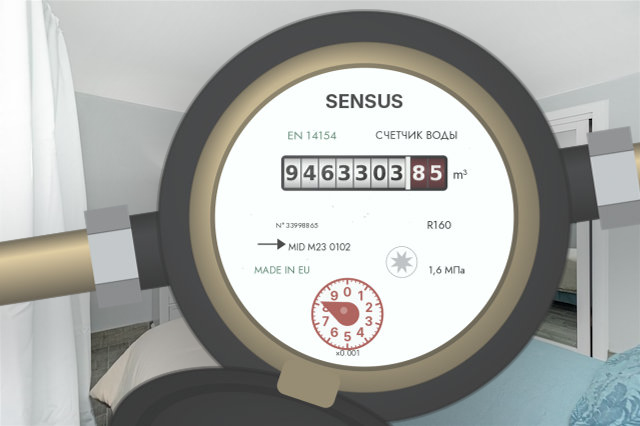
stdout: value=9463303.858 unit=m³
